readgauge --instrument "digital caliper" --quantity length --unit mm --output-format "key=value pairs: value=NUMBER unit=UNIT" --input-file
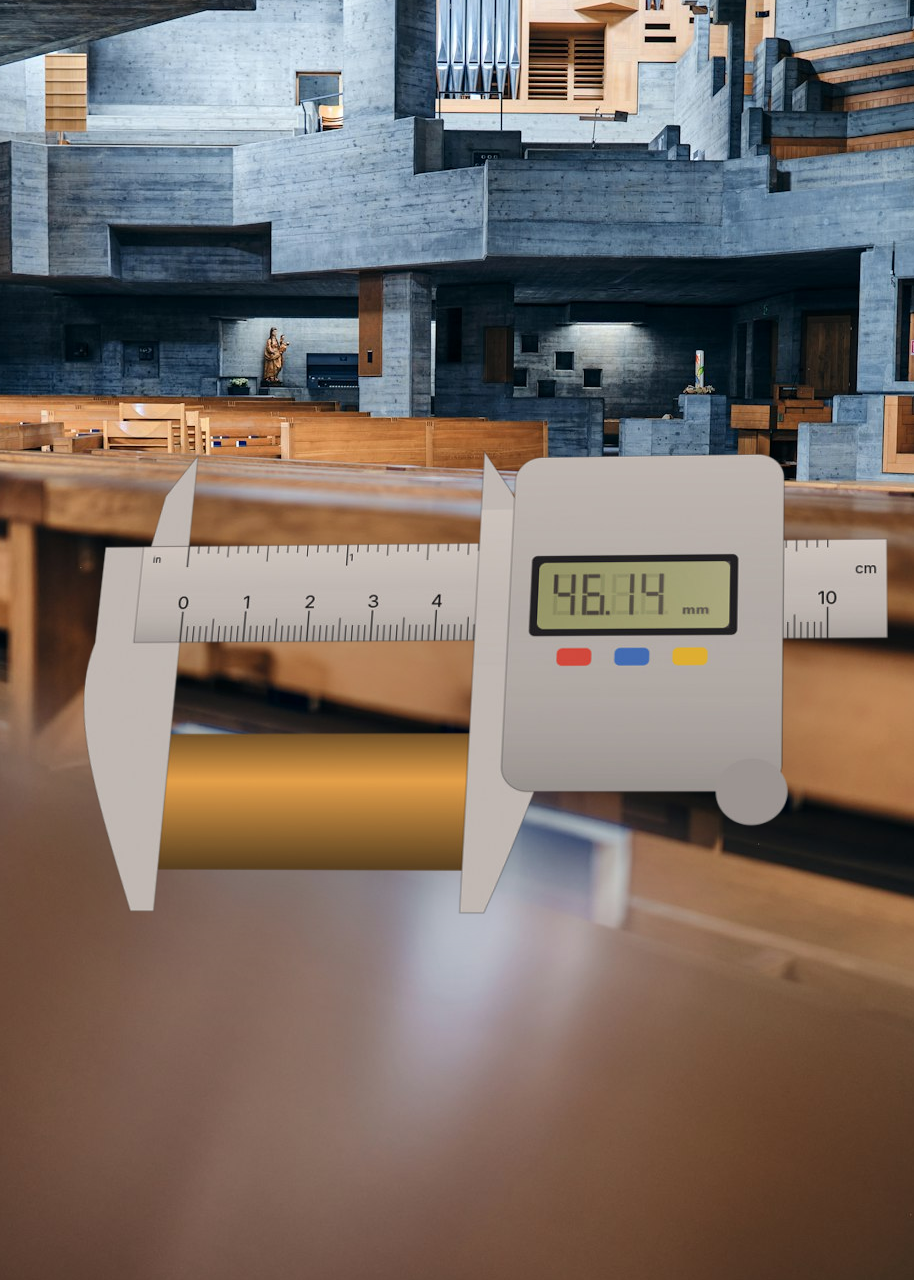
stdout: value=46.14 unit=mm
